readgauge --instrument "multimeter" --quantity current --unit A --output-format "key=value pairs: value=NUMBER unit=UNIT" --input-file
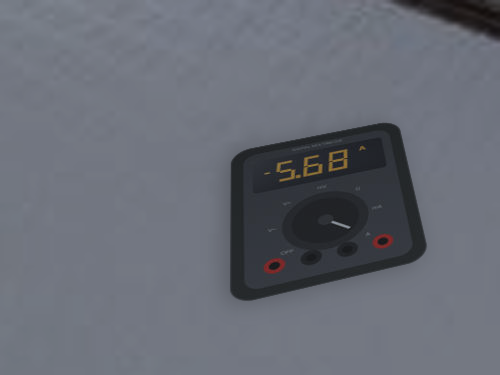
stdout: value=-5.68 unit=A
